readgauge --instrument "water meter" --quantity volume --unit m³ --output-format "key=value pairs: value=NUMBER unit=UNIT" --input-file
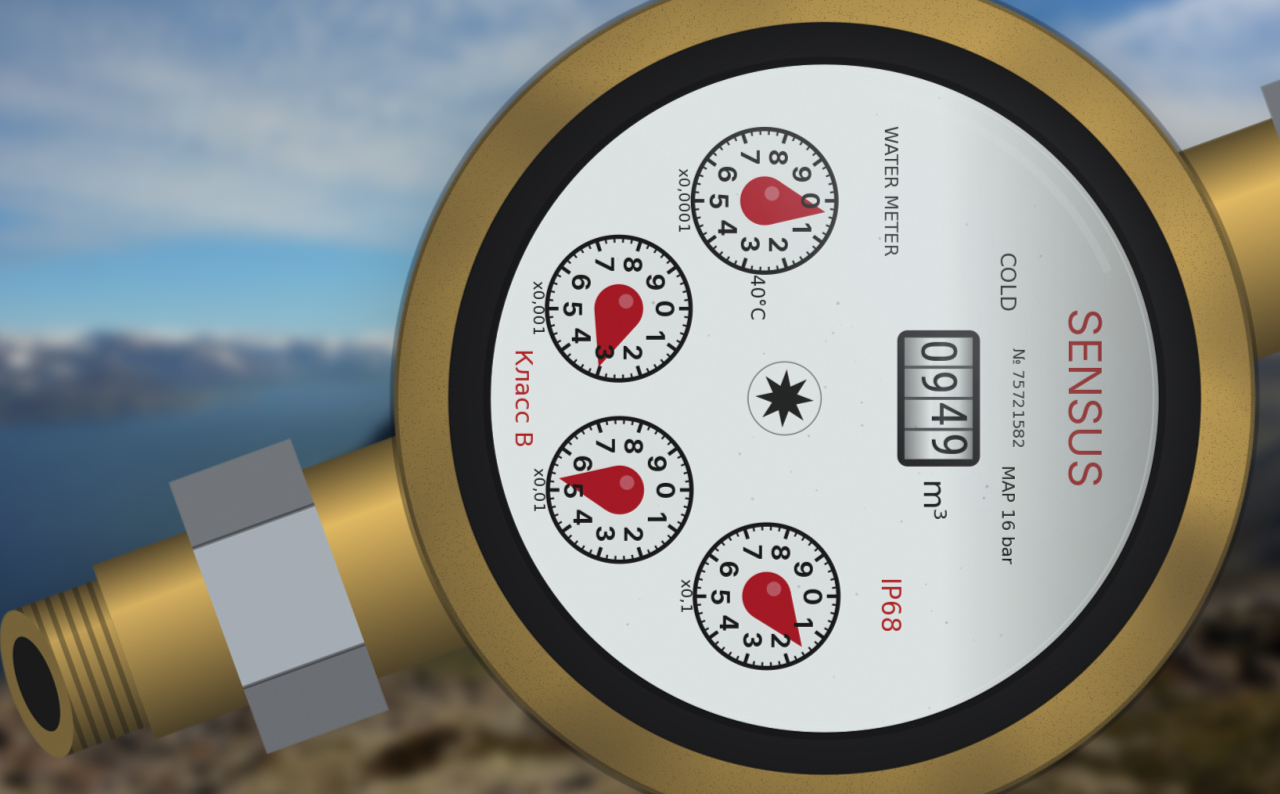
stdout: value=949.1530 unit=m³
